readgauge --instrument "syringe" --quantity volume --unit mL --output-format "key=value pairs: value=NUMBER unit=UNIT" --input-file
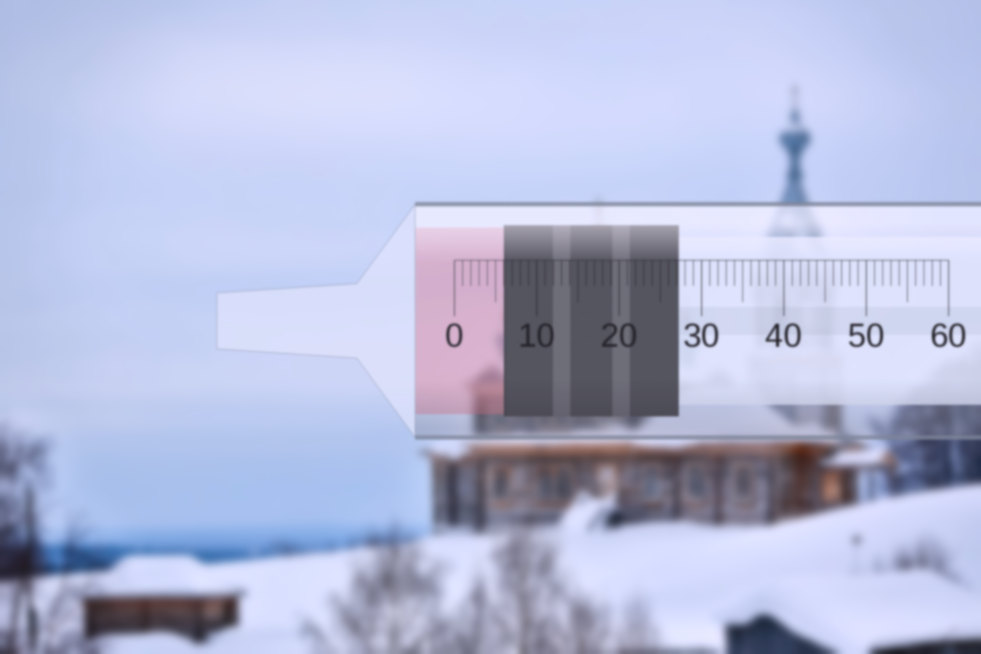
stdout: value=6 unit=mL
